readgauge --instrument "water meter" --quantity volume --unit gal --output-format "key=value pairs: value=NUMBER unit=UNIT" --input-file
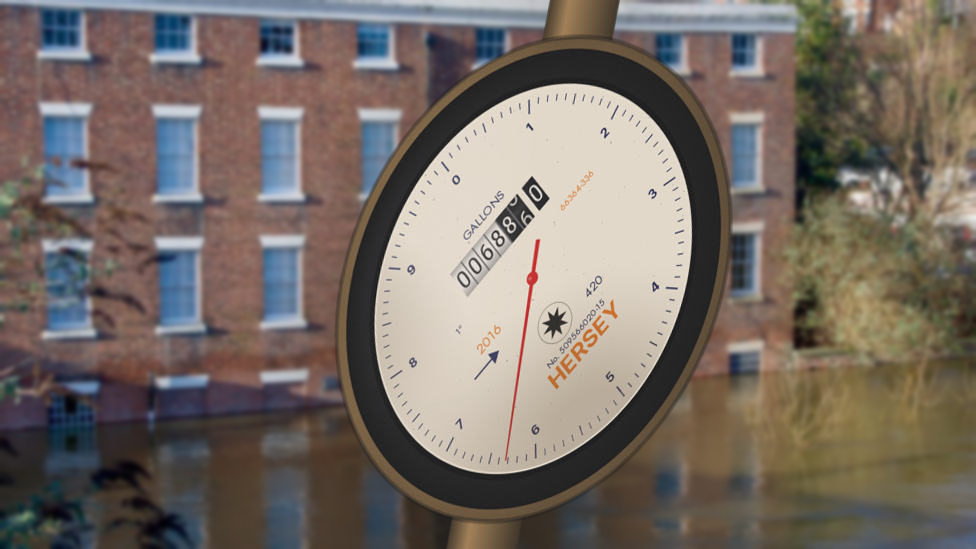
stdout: value=68856.3 unit=gal
